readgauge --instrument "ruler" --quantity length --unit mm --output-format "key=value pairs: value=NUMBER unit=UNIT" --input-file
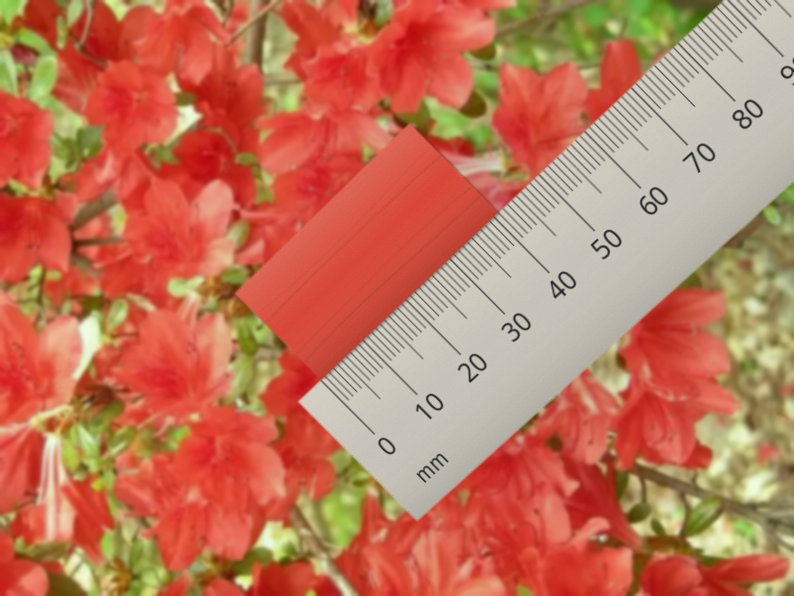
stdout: value=41 unit=mm
